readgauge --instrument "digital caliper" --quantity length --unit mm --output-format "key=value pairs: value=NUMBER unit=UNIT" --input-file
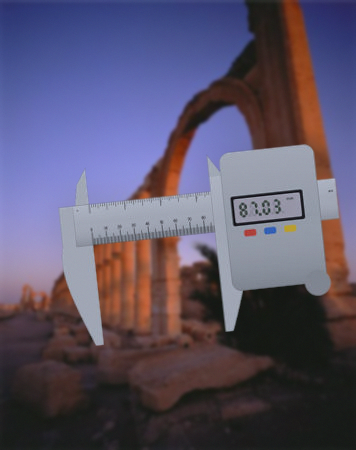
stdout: value=87.03 unit=mm
